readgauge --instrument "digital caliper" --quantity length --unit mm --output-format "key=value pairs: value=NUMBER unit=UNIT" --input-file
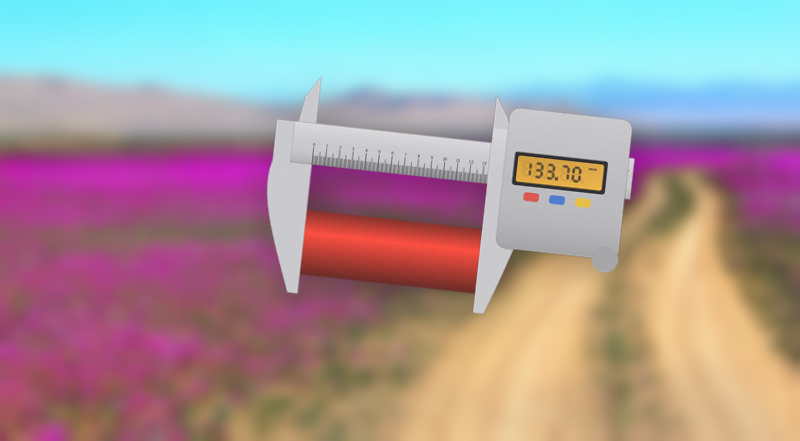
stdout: value=133.70 unit=mm
